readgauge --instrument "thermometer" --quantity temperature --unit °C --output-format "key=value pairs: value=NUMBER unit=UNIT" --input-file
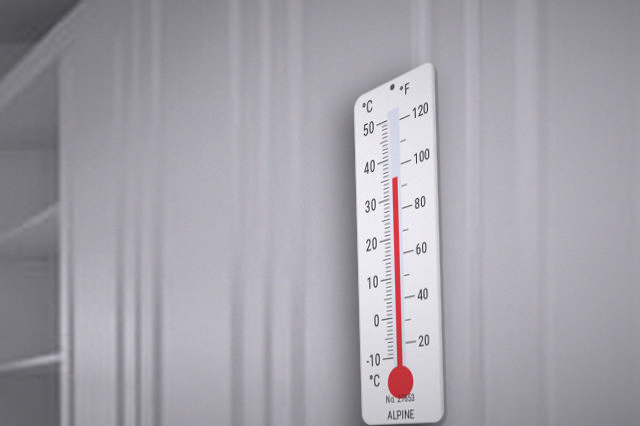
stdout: value=35 unit=°C
